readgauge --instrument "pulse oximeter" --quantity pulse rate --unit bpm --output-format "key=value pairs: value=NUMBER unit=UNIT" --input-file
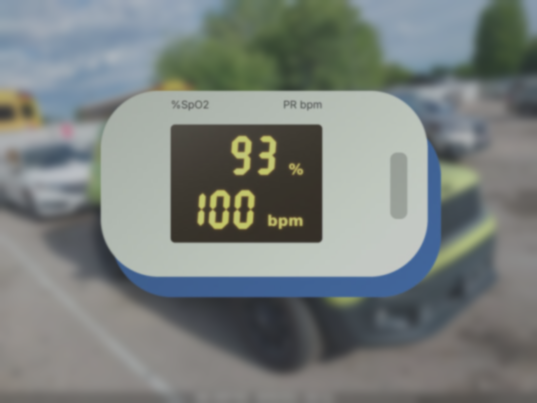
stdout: value=100 unit=bpm
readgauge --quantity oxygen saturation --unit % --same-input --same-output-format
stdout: value=93 unit=%
